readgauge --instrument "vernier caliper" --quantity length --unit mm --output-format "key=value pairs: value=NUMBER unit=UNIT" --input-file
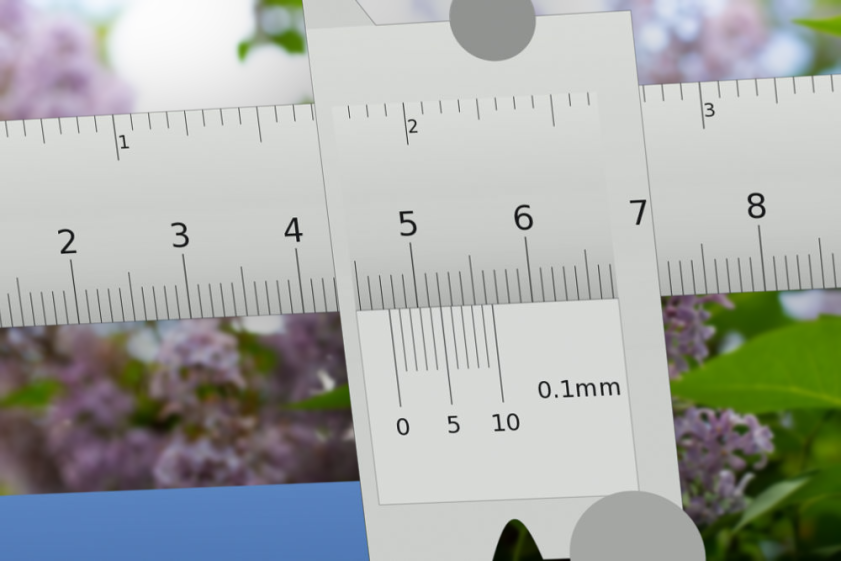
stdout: value=47.5 unit=mm
